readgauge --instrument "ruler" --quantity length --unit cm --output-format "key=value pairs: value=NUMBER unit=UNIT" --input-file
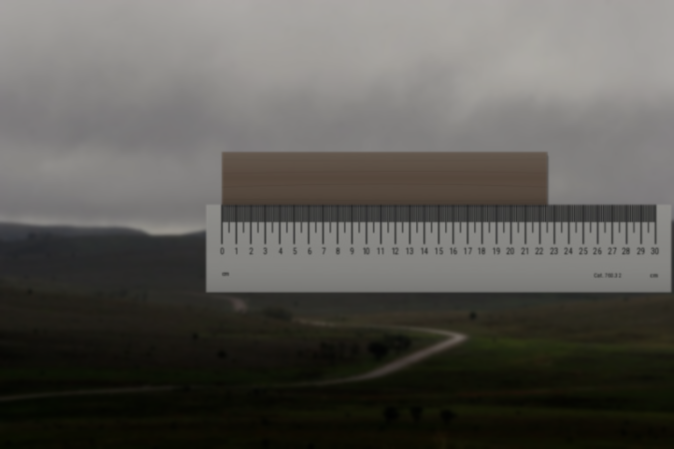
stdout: value=22.5 unit=cm
